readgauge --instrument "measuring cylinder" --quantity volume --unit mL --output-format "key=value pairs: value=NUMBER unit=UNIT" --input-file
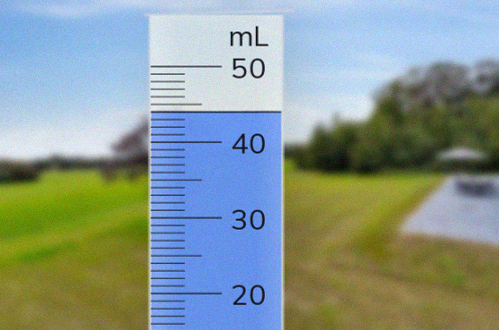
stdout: value=44 unit=mL
